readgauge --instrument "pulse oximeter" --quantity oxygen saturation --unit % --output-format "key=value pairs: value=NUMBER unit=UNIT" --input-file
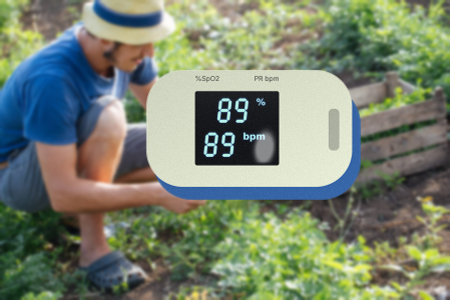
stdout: value=89 unit=%
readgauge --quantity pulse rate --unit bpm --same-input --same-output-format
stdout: value=89 unit=bpm
